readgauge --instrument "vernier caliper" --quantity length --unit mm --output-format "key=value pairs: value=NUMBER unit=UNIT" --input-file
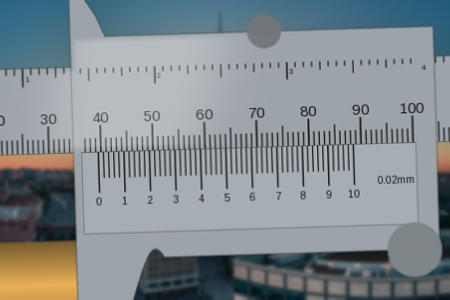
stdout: value=39.5 unit=mm
